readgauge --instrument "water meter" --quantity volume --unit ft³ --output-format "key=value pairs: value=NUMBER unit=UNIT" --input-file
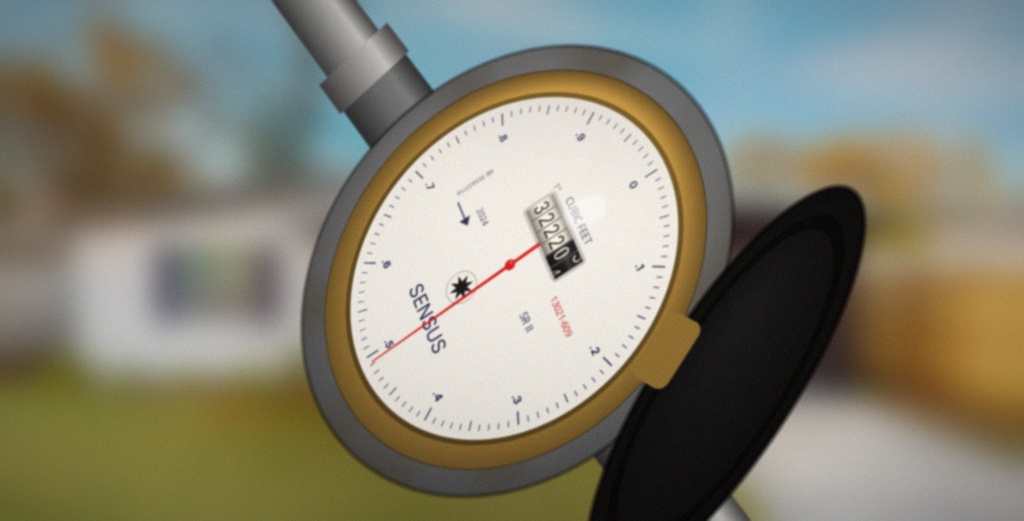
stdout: value=322203.49 unit=ft³
